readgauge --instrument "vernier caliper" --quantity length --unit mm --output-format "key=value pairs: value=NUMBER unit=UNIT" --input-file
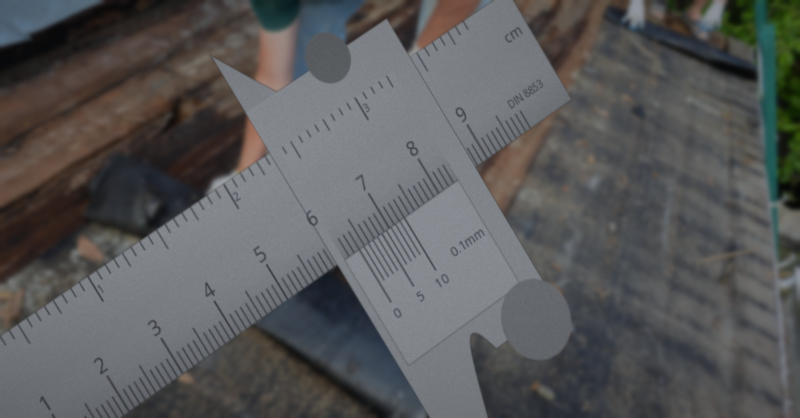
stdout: value=64.0 unit=mm
